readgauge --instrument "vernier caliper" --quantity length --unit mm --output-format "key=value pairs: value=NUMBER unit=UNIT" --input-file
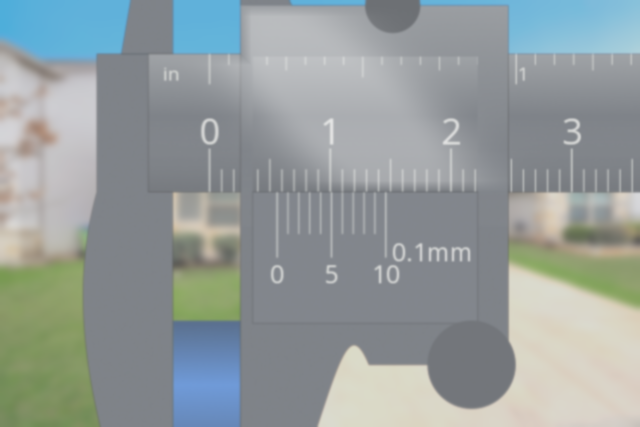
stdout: value=5.6 unit=mm
